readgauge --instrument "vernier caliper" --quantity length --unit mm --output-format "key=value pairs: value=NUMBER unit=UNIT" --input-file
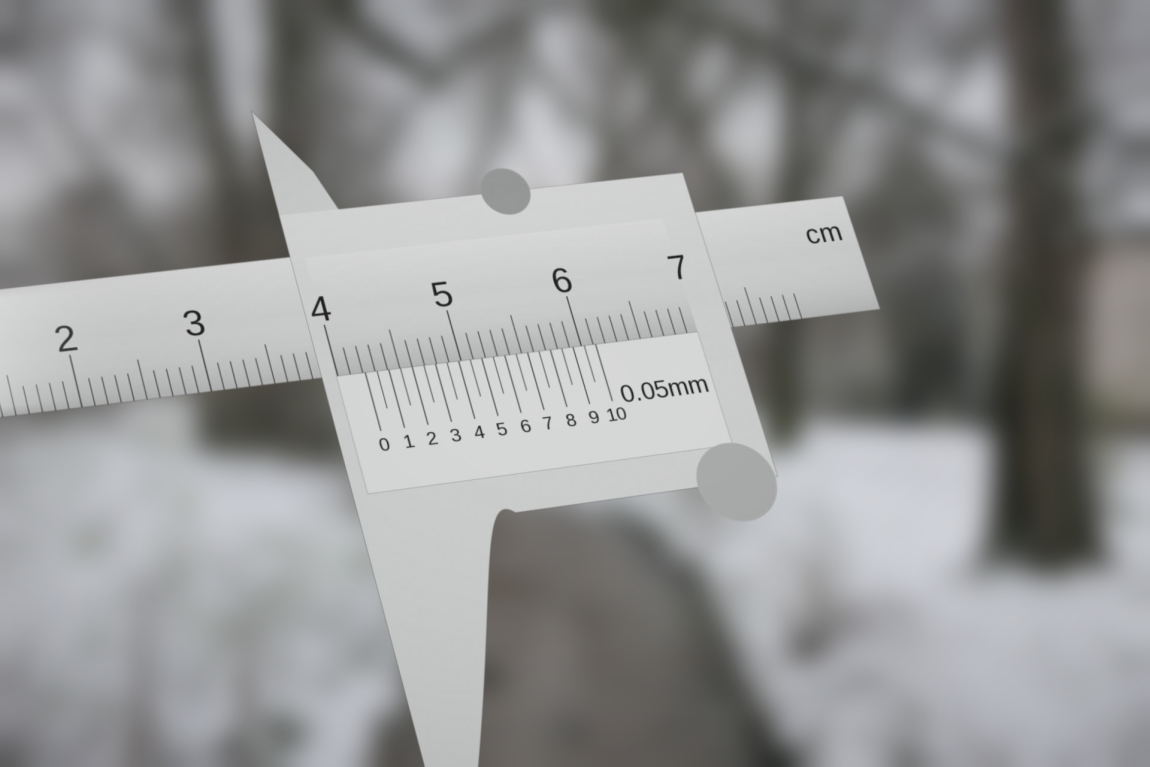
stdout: value=42.2 unit=mm
